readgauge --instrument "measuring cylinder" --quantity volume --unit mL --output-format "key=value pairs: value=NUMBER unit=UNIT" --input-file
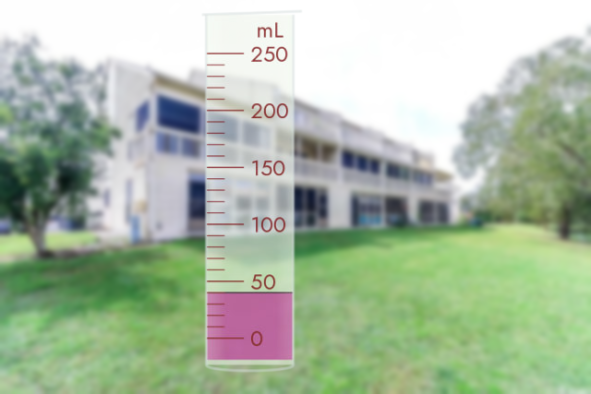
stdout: value=40 unit=mL
